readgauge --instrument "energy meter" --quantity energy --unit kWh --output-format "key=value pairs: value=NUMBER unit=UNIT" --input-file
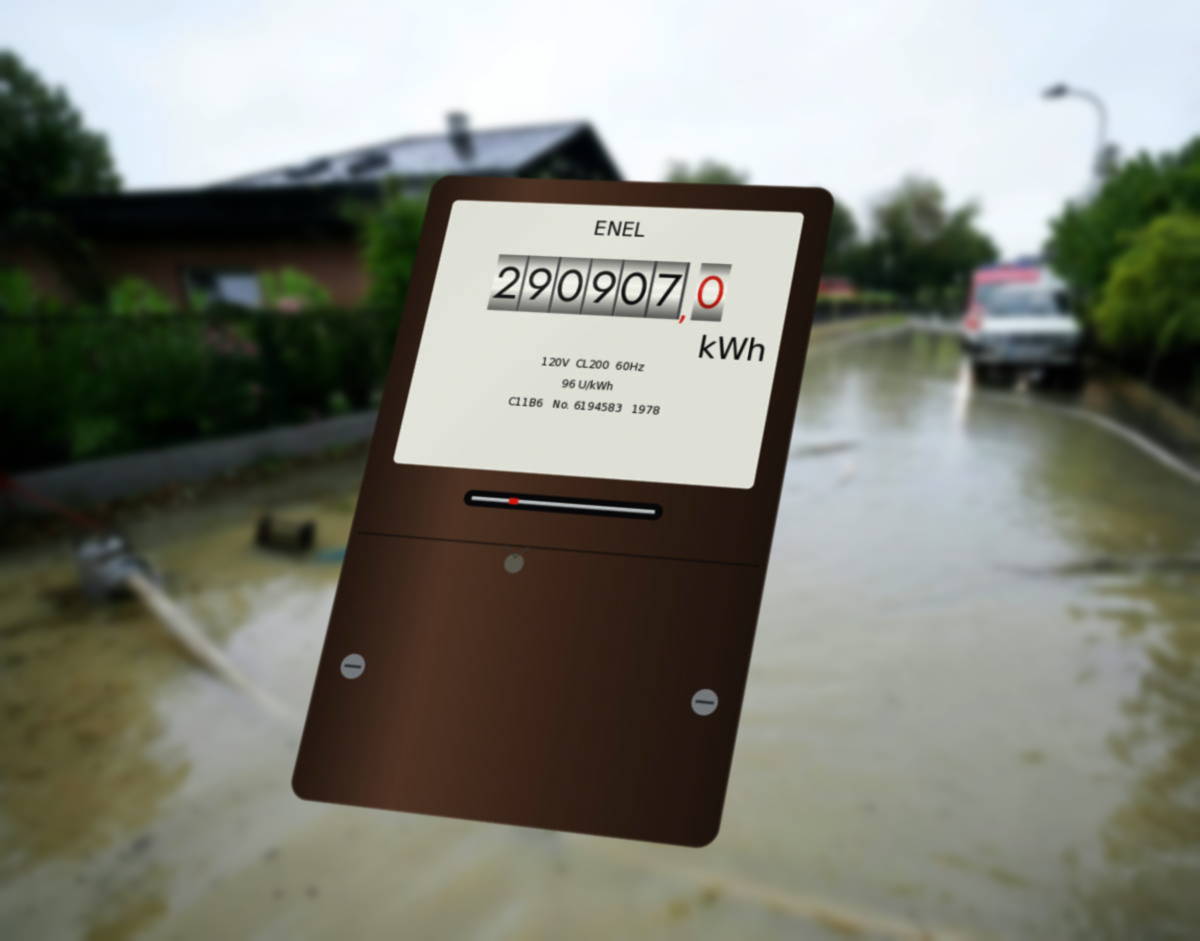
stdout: value=290907.0 unit=kWh
